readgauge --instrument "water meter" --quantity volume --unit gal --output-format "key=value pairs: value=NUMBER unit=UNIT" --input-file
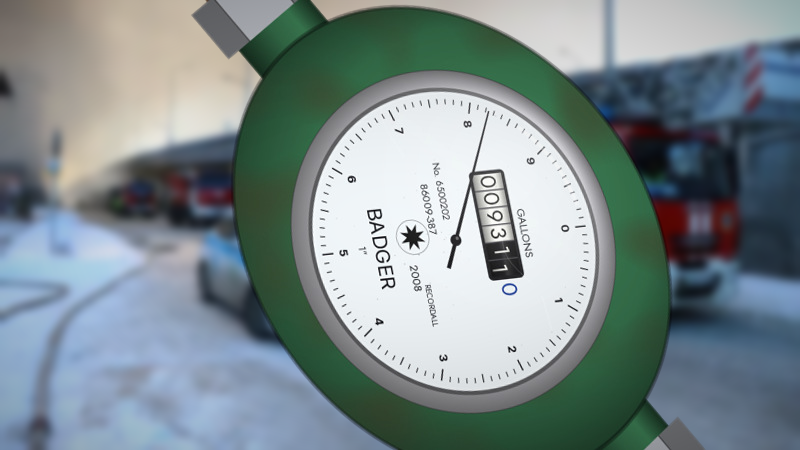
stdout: value=93108.2 unit=gal
